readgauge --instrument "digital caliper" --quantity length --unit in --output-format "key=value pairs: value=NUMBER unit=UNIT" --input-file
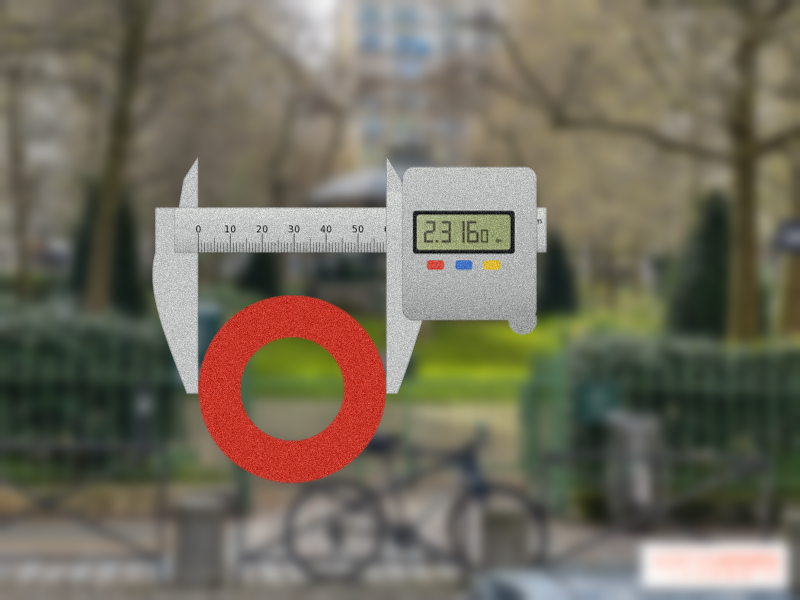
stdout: value=2.3160 unit=in
